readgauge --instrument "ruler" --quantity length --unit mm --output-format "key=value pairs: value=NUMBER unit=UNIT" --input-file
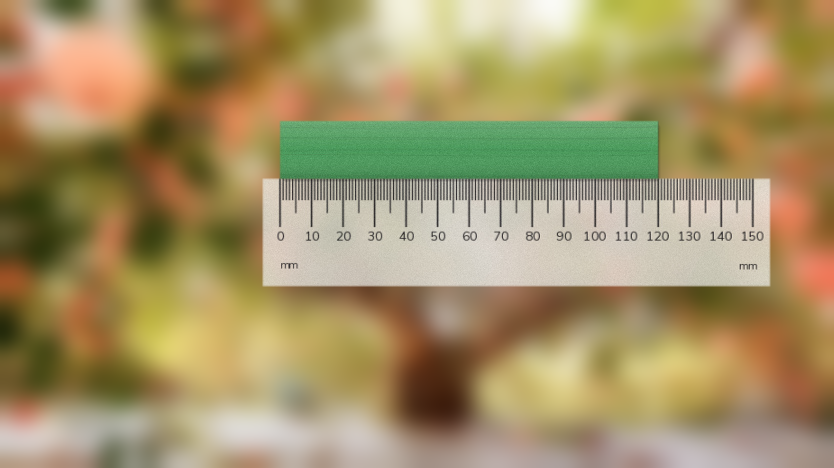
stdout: value=120 unit=mm
